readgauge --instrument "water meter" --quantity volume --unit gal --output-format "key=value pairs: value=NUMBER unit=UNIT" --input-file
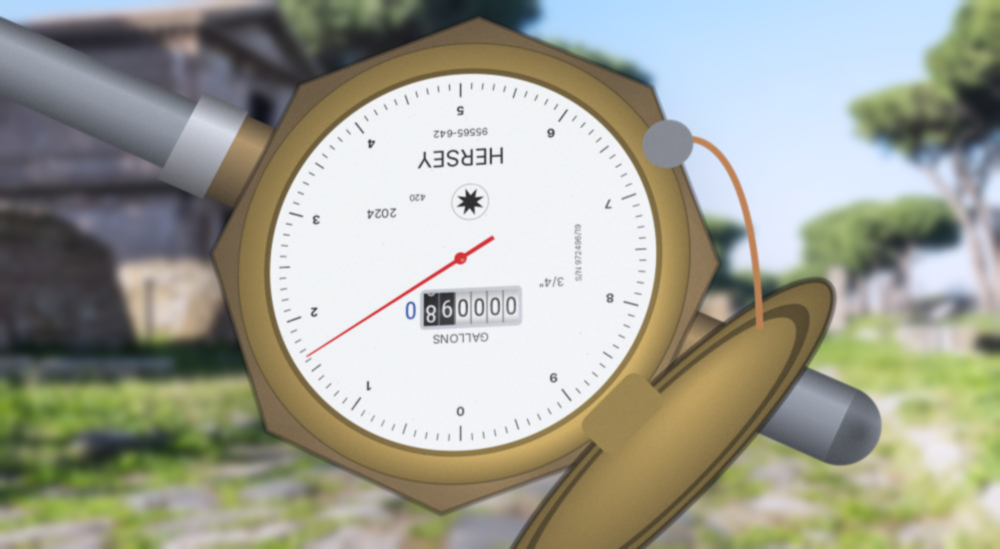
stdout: value=981.6 unit=gal
